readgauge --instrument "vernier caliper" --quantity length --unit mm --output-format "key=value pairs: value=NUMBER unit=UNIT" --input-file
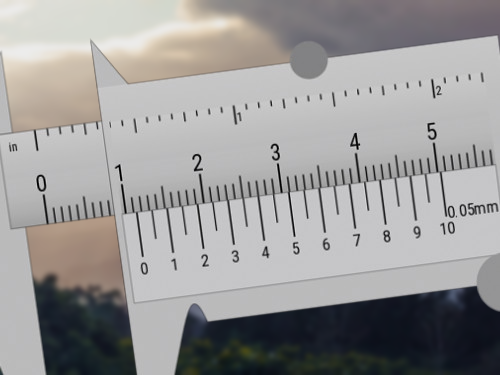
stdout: value=11.4 unit=mm
